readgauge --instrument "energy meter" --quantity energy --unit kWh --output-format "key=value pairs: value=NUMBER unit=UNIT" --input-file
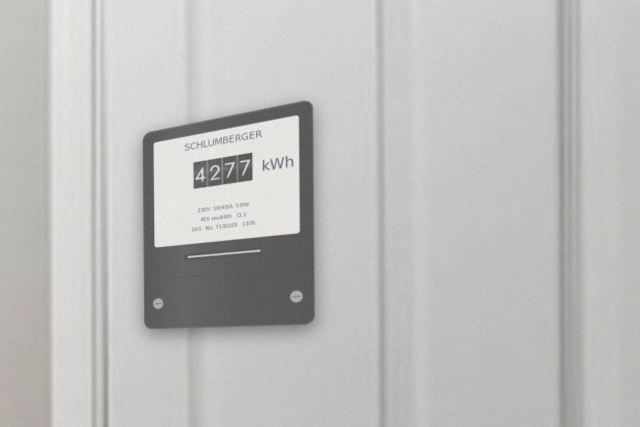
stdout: value=4277 unit=kWh
